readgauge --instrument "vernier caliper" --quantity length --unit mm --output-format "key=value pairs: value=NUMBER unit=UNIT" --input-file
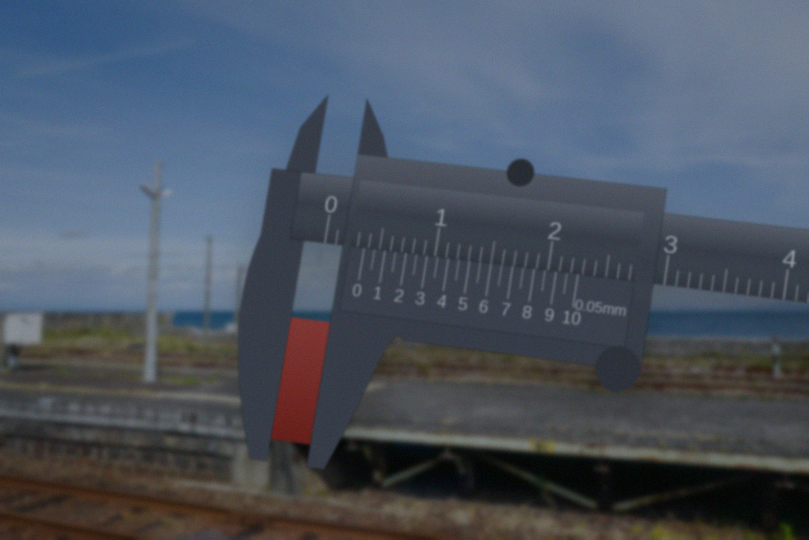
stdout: value=3.6 unit=mm
